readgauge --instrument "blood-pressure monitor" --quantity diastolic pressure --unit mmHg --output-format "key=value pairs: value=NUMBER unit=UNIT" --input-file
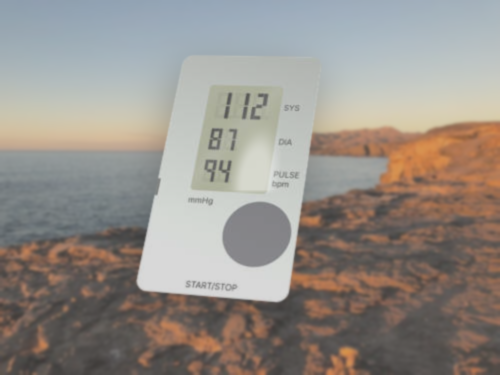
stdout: value=87 unit=mmHg
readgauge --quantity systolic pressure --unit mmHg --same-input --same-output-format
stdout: value=112 unit=mmHg
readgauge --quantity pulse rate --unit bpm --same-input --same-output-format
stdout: value=94 unit=bpm
